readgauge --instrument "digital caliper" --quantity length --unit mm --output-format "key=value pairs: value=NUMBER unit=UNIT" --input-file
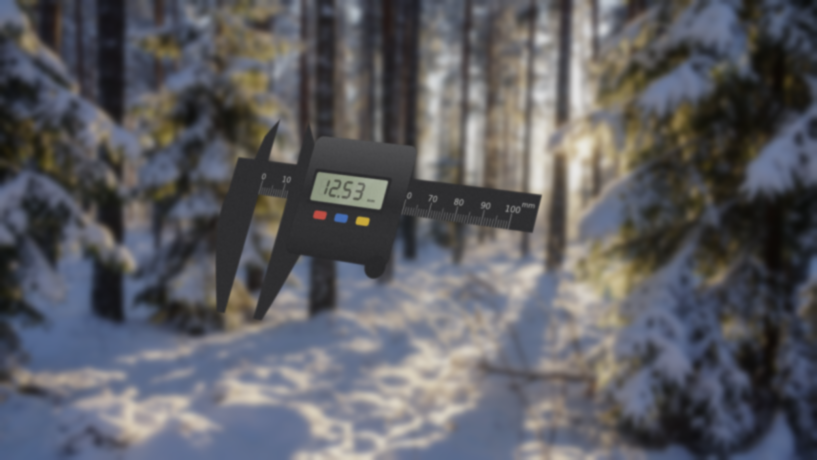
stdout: value=12.53 unit=mm
